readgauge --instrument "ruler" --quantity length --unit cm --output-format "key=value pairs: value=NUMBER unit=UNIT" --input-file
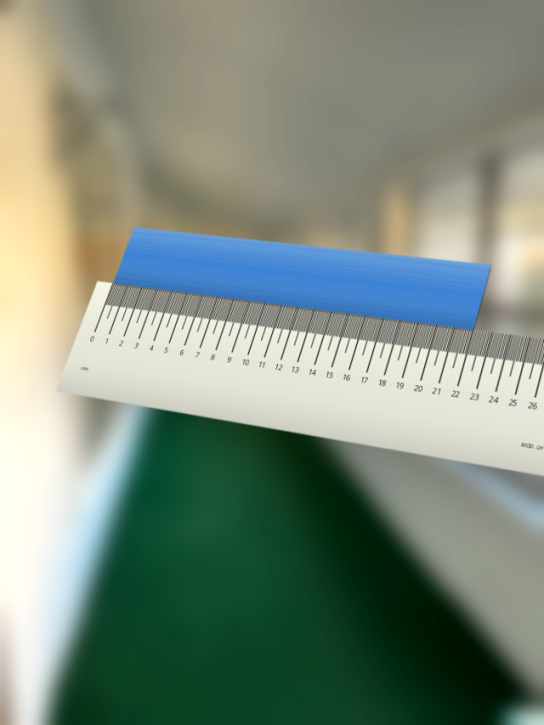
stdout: value=22 unit=cm
